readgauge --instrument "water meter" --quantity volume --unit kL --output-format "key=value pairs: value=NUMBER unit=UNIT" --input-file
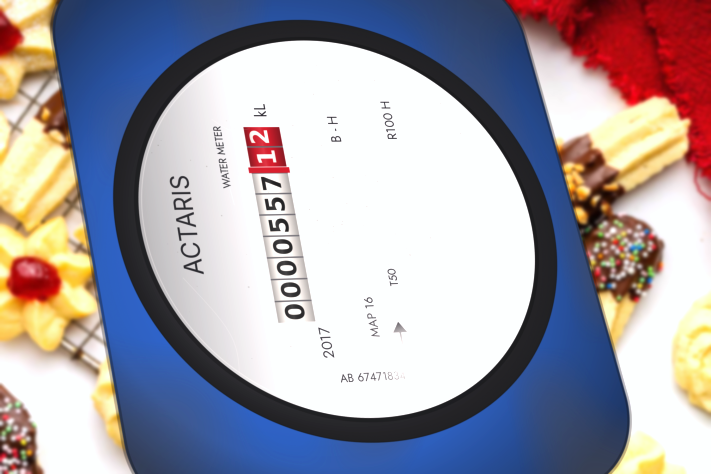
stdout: value=557.12 unit=kL
